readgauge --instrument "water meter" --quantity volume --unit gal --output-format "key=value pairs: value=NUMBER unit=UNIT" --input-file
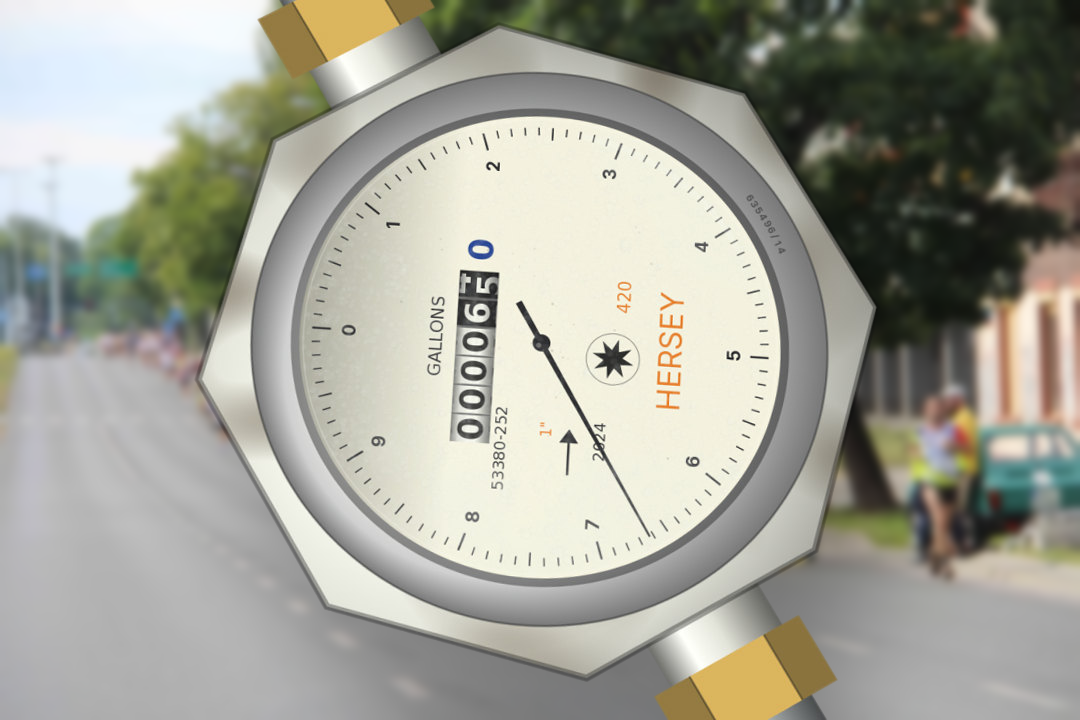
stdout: value=646.6 unit=gal
